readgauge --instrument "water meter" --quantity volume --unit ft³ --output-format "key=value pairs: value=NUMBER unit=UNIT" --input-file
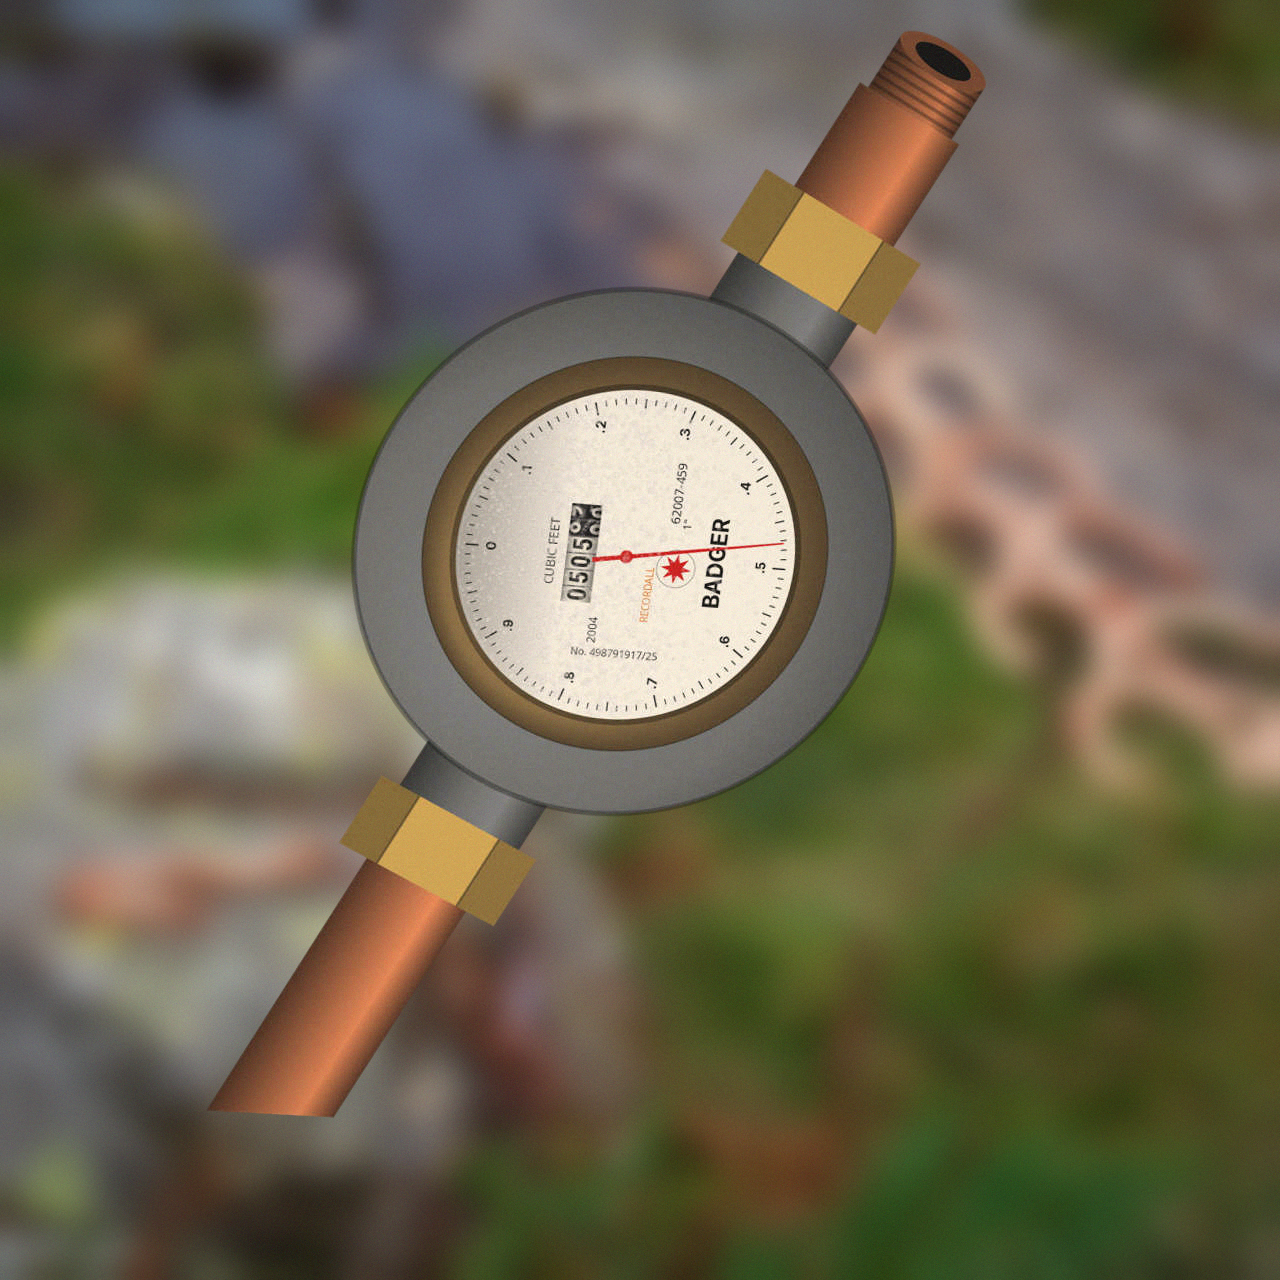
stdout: value=50589.47 unit=ft³
